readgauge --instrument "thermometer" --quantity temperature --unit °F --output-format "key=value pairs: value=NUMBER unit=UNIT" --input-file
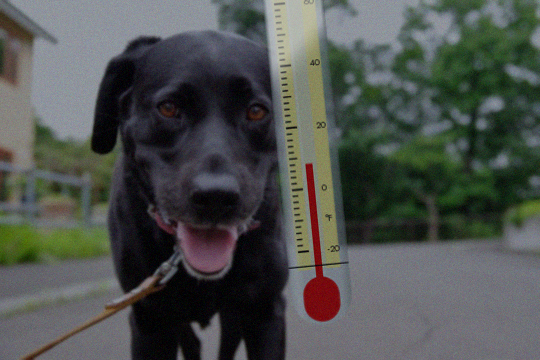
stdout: value=8 unit=°F
